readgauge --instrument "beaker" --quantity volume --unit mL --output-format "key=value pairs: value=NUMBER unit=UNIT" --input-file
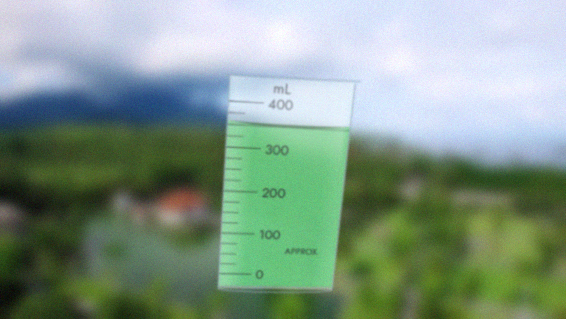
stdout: value=350 unit=mL
